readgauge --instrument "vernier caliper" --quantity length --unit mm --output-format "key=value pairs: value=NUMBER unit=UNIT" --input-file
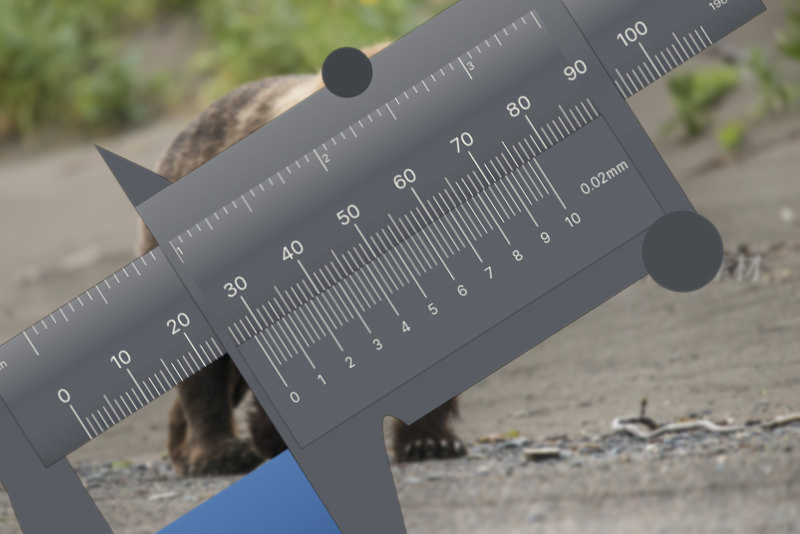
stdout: value=28.6 unit=mm
